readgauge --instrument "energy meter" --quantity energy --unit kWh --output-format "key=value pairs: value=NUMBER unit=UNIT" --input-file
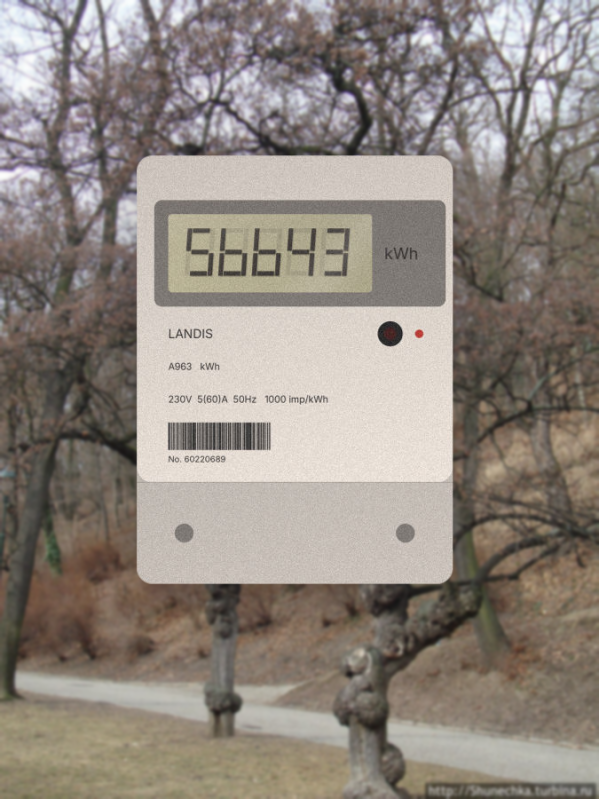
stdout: value=56643 unit=kWh
